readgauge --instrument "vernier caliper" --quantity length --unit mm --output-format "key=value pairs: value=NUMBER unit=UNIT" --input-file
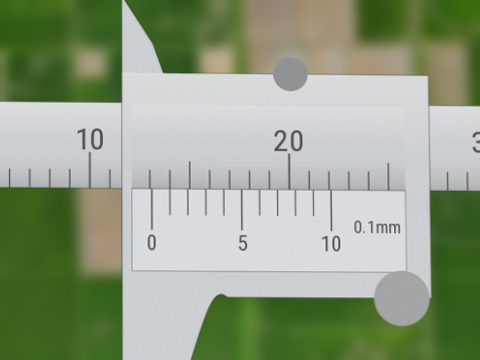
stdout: value=13.1 unit=mm
